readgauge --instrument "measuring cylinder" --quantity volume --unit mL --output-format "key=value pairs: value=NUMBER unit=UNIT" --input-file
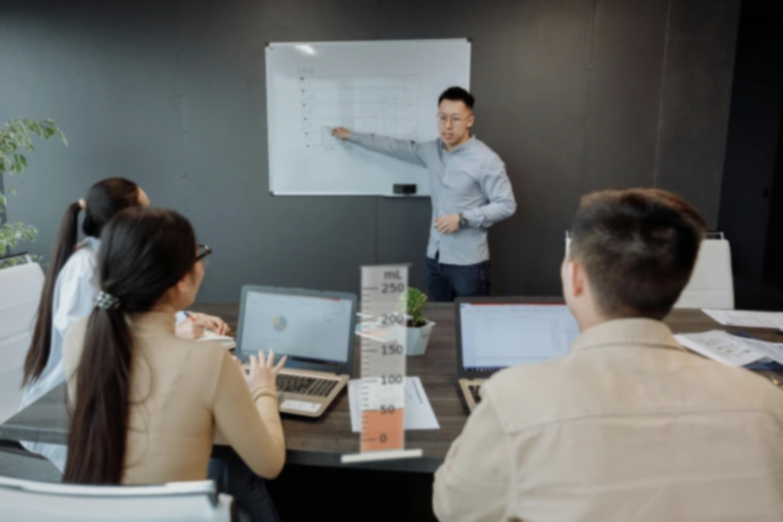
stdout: value=50 unit=mL
